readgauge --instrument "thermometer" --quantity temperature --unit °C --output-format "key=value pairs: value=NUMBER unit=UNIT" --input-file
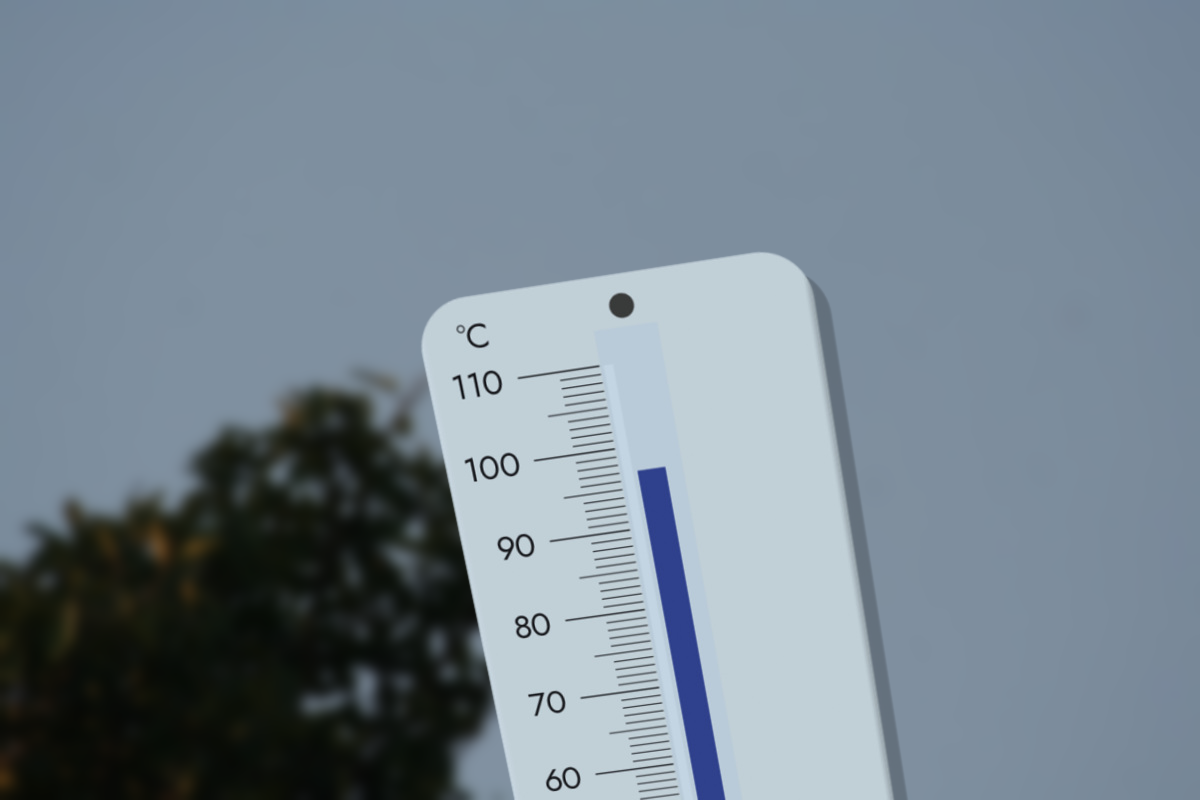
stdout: value=97 unit=°C
